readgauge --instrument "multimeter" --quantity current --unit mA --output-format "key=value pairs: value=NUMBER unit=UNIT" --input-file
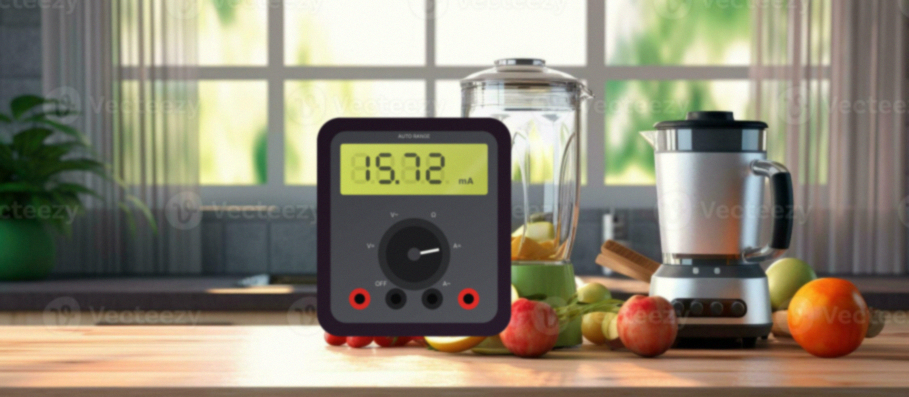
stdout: value=15.72 unit=mA
